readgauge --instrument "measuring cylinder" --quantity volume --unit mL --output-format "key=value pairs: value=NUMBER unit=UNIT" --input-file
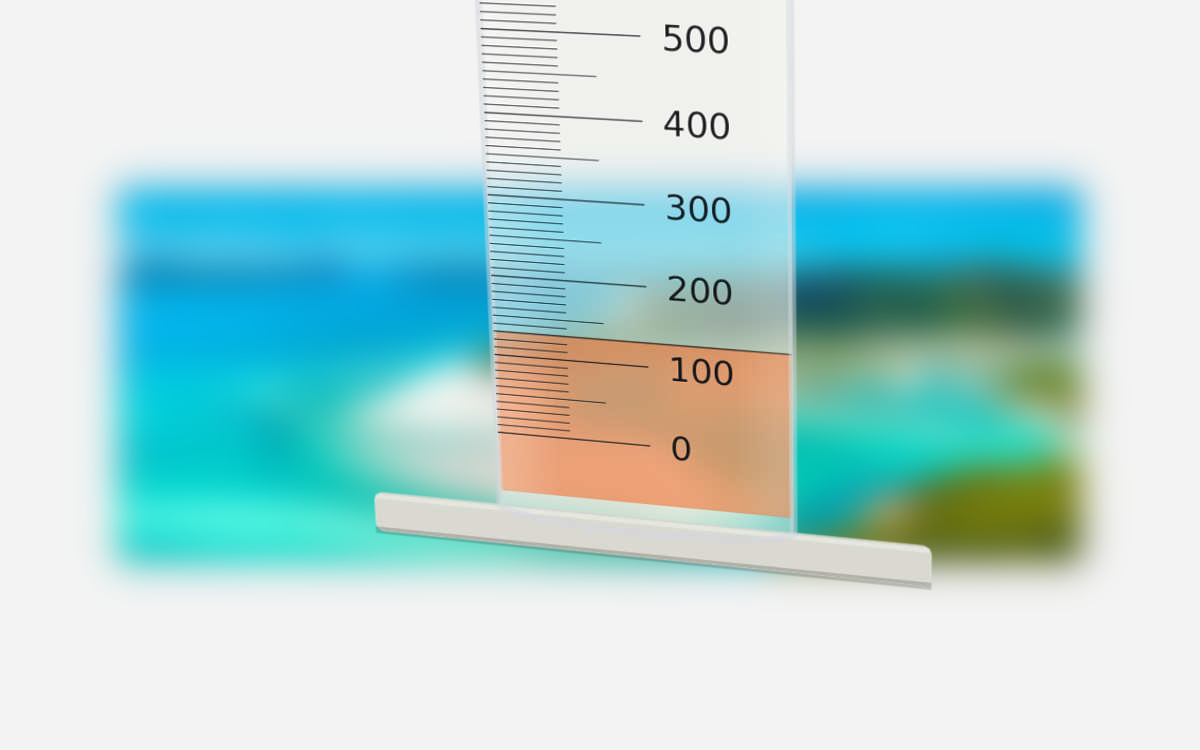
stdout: value=130 unit=mL
